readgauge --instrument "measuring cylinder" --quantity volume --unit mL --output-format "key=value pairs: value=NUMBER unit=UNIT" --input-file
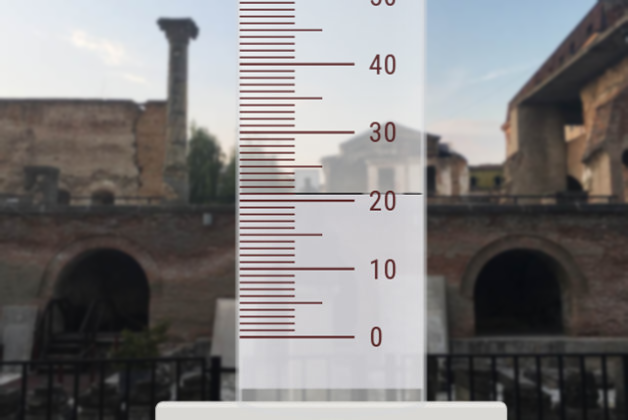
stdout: value=21 unit=mL
